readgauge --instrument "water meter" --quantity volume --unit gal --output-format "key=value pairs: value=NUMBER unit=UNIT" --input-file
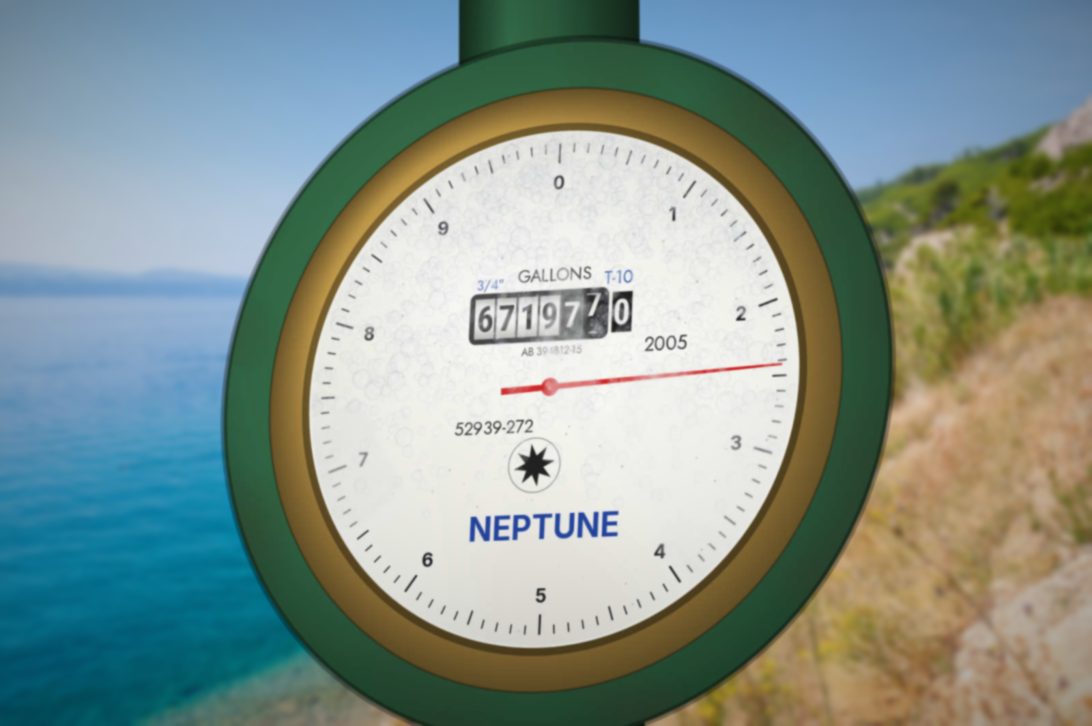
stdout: value=6719772.4 unit=gal
